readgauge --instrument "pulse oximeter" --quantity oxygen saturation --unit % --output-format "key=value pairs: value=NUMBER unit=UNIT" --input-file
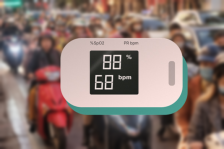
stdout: value=88 unit=%
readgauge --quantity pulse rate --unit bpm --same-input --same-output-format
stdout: value=68 unit=bpm
